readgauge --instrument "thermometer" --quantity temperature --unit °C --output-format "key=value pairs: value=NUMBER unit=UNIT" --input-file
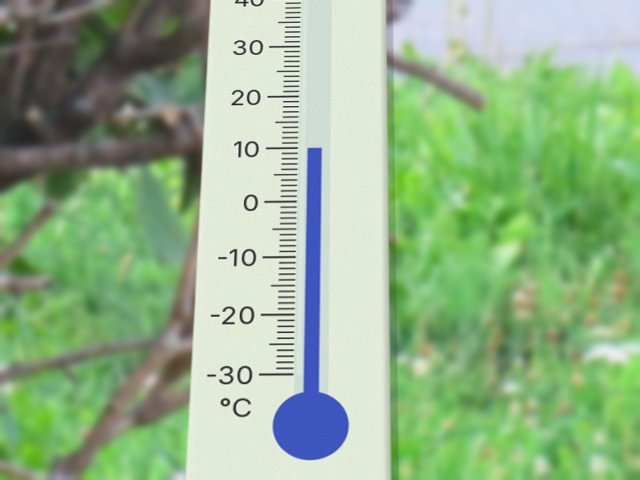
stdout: value=10 unit=°C
